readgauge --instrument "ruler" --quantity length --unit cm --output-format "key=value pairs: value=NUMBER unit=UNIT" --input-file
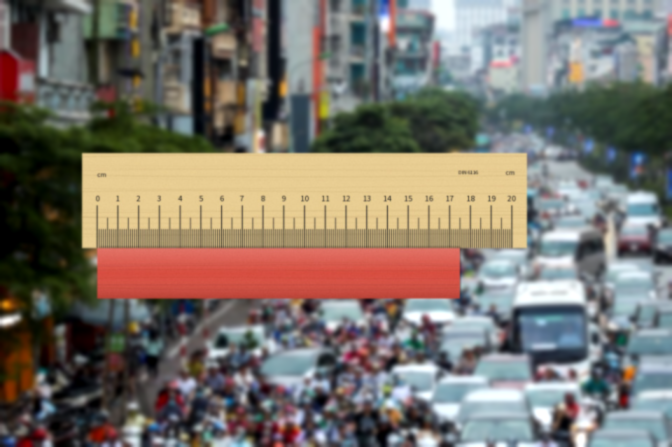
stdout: value=17.5 unit=cm
